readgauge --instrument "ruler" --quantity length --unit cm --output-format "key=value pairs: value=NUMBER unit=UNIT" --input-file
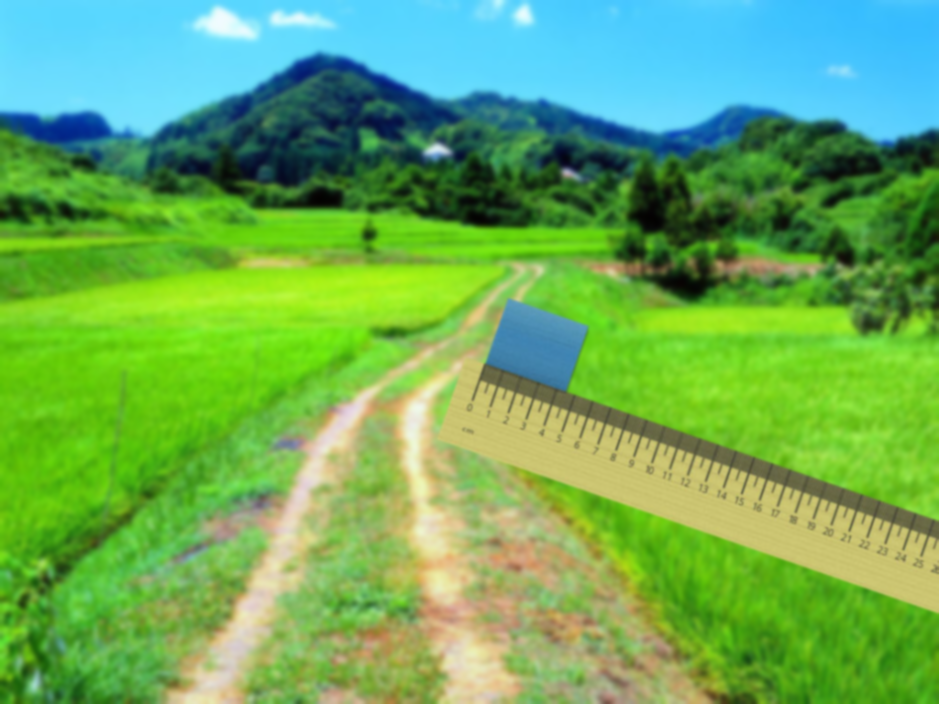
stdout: value=4.5 unit=cm
